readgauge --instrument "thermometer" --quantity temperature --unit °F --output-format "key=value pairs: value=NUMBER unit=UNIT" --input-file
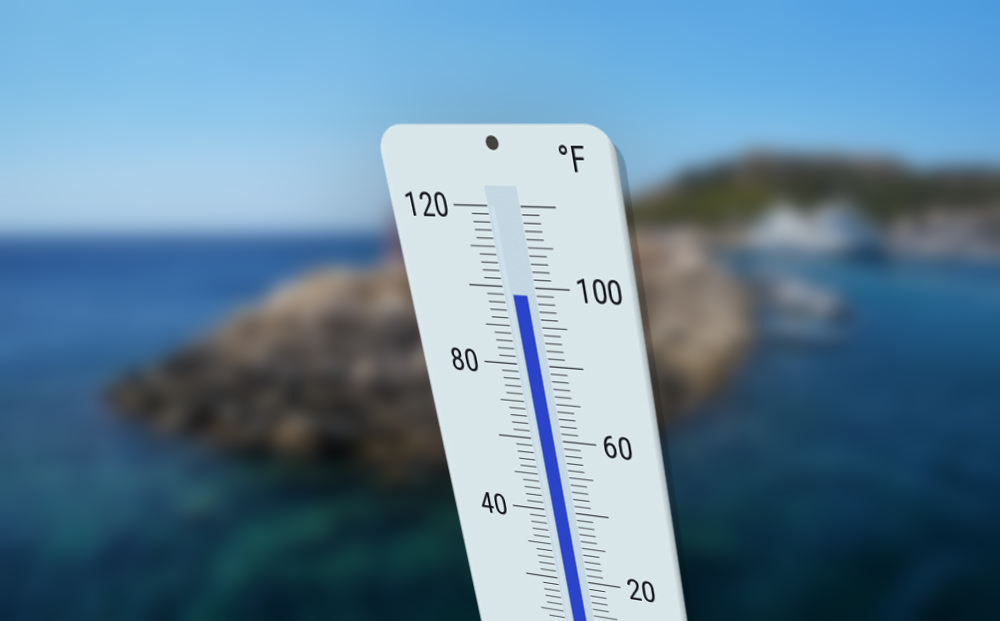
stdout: value=98 unit=°F
